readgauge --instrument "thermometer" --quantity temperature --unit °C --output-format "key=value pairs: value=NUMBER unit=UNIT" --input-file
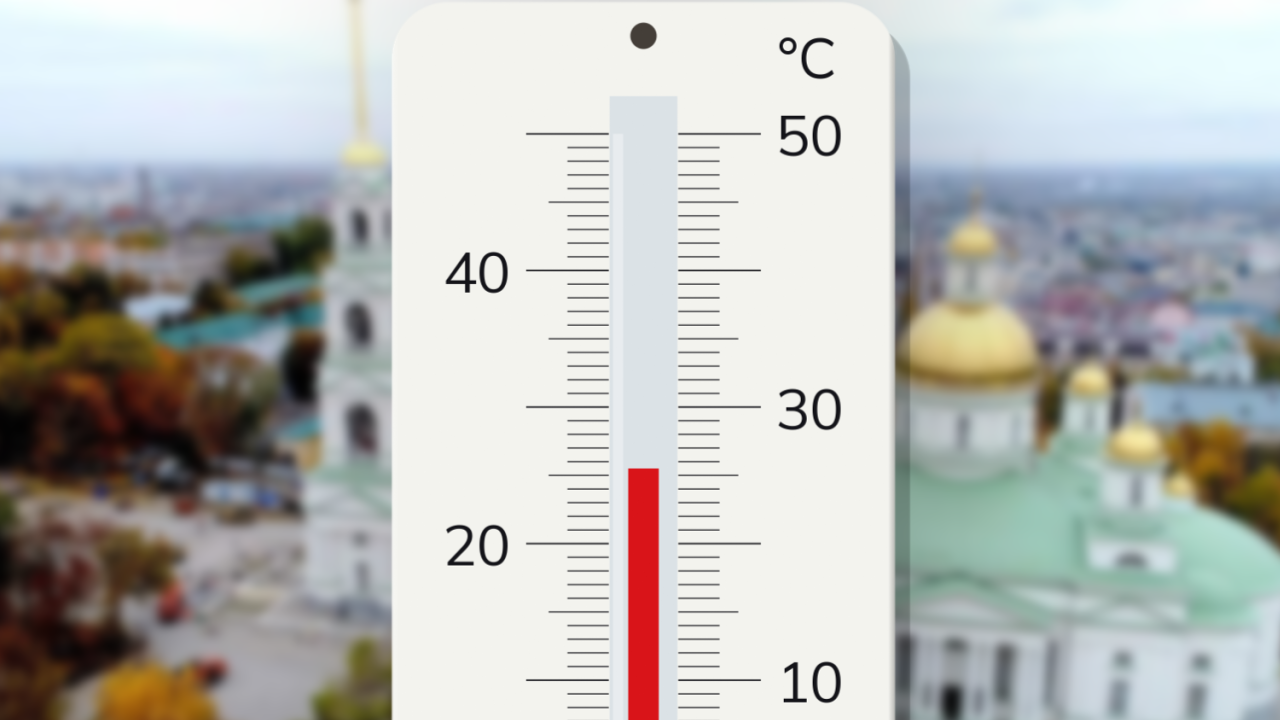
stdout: value=25.5 unit=°C
